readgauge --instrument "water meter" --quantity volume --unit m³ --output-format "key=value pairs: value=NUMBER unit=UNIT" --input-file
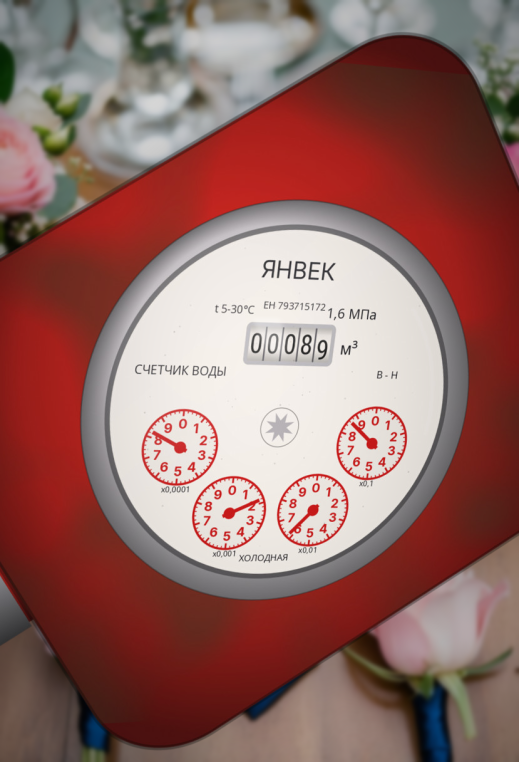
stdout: value=88.8618 unit=m³
